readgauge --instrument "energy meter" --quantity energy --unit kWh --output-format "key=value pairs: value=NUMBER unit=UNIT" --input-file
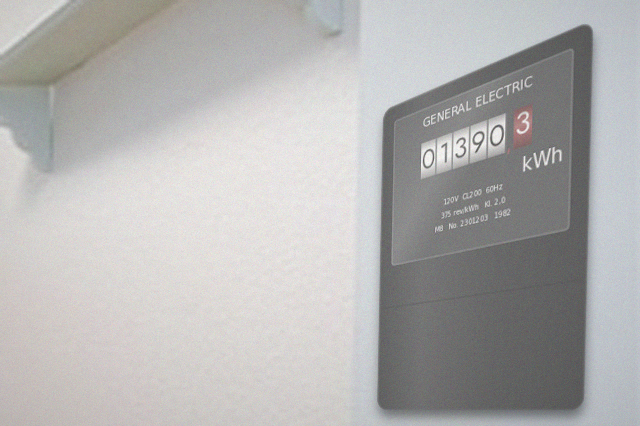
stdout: value=1390.3 unit=kWh
